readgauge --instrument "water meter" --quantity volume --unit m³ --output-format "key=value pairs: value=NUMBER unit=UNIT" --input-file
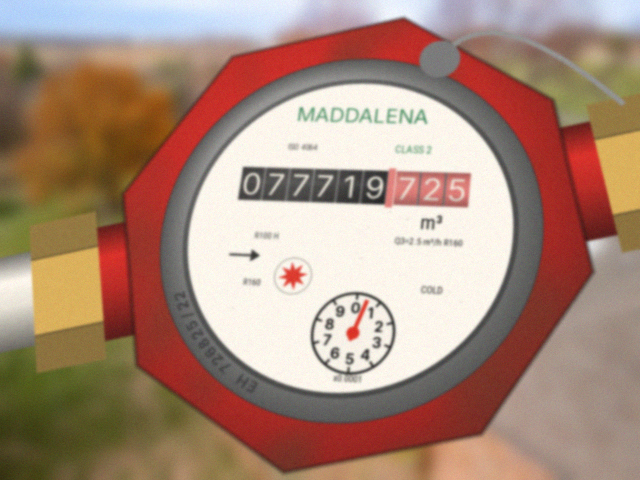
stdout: value=77719.7250 unit=m³
